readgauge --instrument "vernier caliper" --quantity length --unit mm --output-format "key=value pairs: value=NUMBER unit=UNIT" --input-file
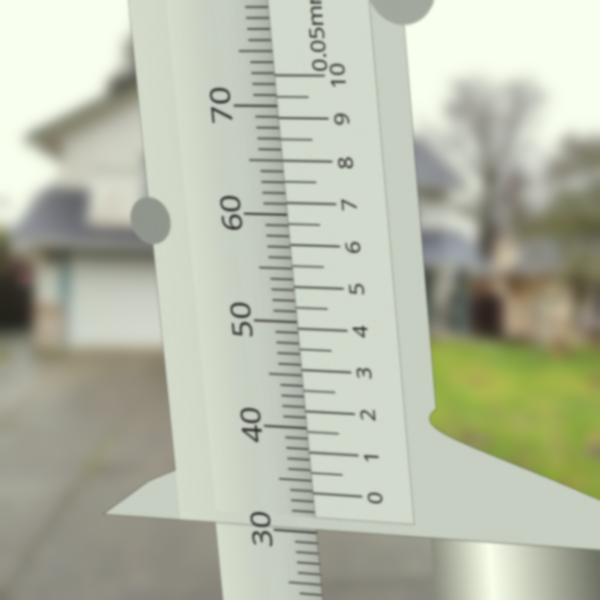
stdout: value=33.8 unit=mm
